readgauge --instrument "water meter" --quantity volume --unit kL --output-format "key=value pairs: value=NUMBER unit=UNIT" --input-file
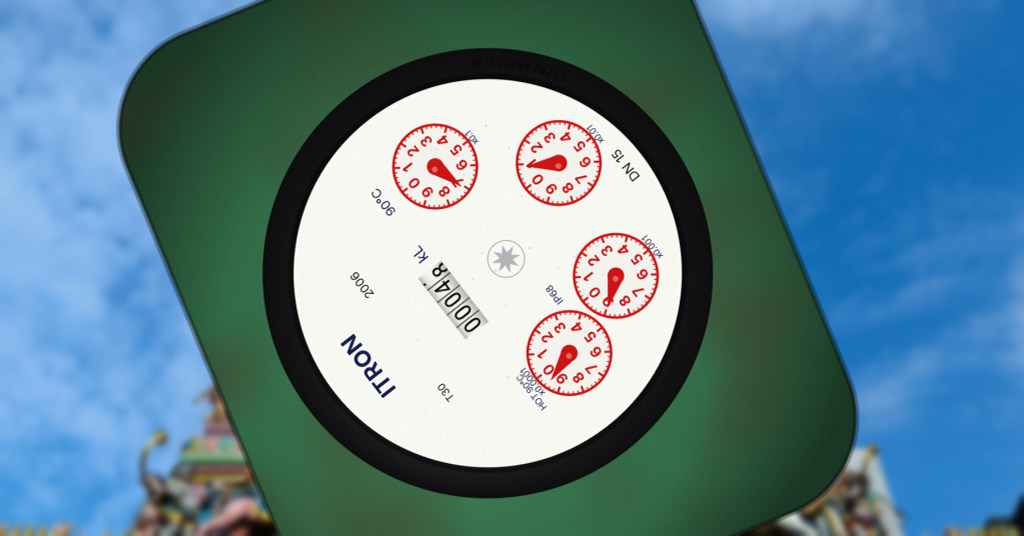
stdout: value=47.7089 unit=kL
